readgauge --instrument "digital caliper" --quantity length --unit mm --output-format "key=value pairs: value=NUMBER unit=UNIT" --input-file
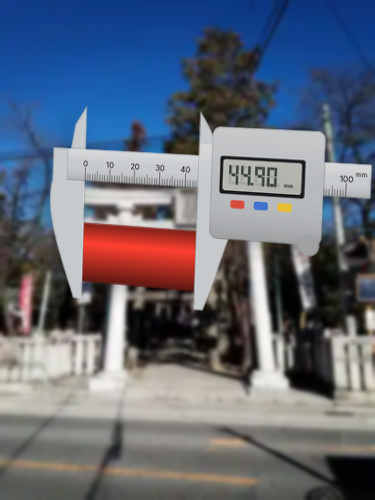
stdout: value=44.90 unit=mm
